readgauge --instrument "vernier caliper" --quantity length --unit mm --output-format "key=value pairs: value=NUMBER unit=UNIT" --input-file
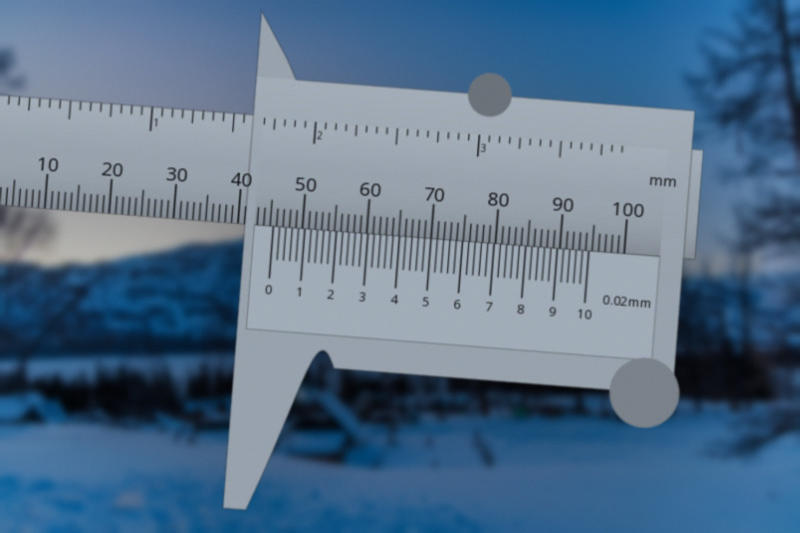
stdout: value=45.5 unit=mm
